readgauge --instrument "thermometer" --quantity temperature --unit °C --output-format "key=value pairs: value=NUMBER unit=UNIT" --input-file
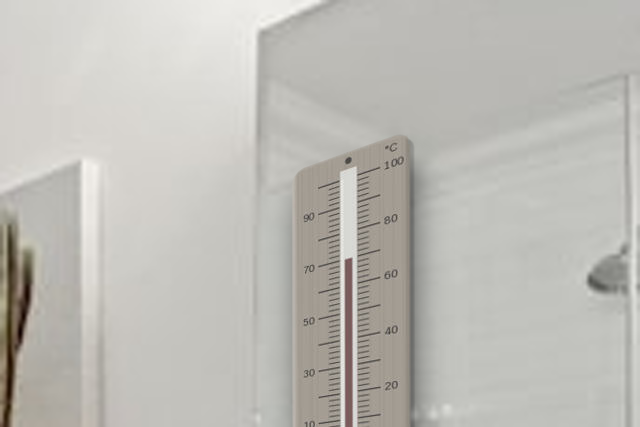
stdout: value=70 unit=°C
